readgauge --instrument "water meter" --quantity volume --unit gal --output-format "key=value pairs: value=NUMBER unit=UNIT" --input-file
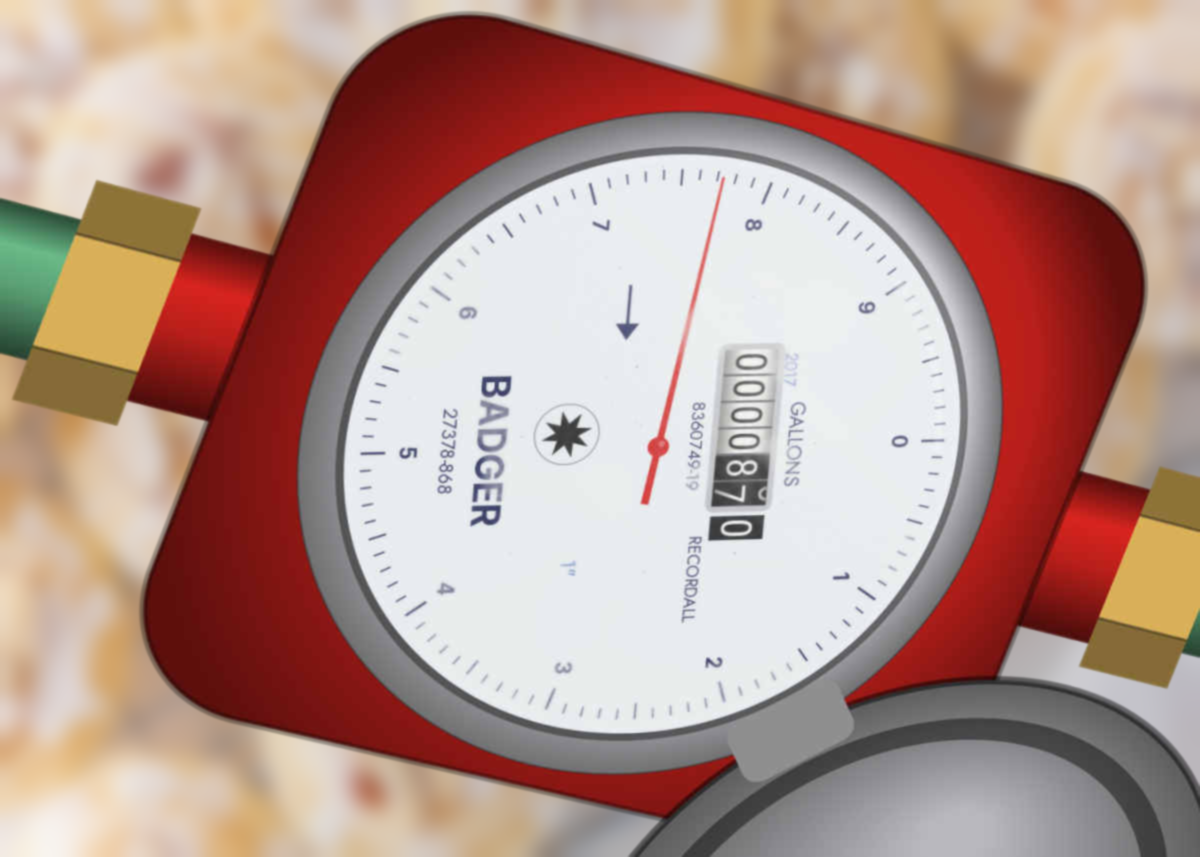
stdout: value=867.7 unit=gal
